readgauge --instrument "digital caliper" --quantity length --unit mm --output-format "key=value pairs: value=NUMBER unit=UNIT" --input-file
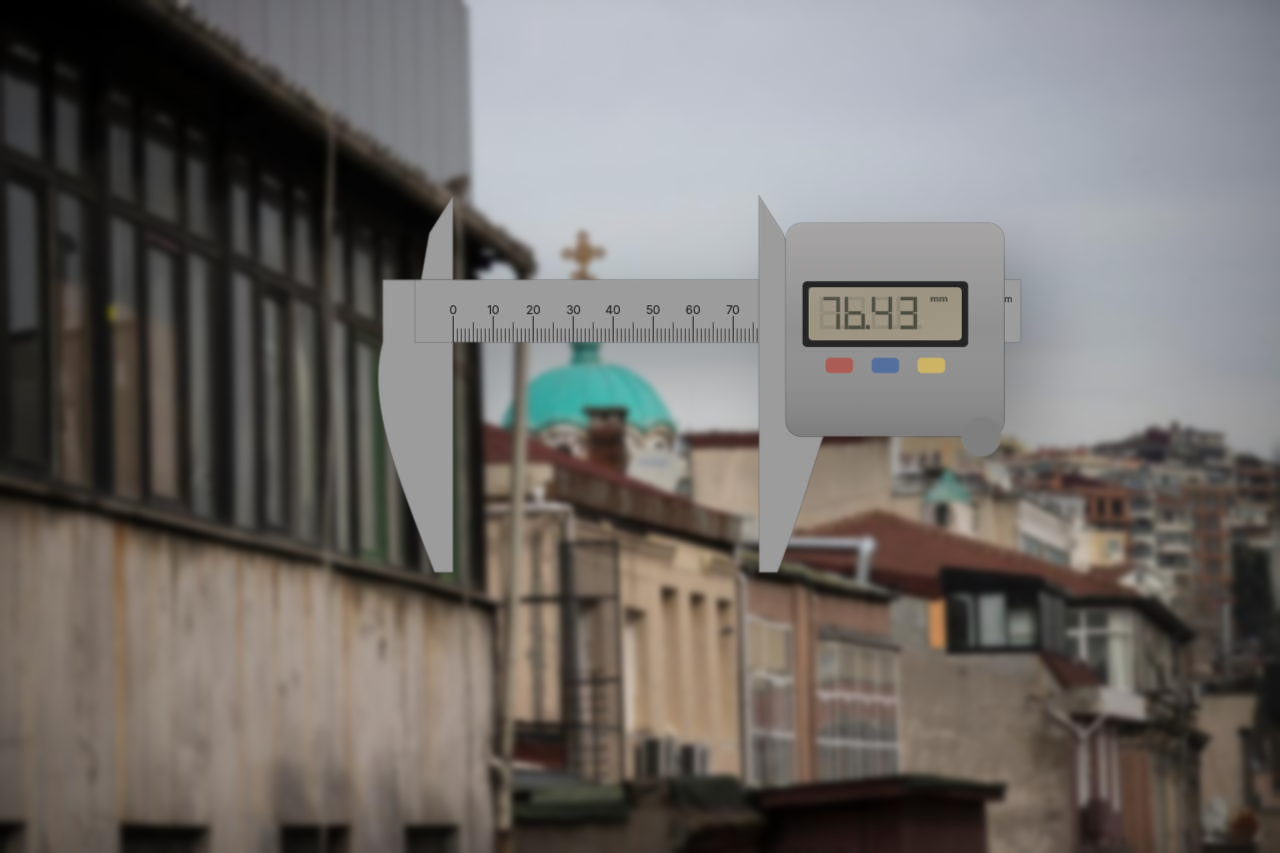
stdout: value=76.43 unit=mm
